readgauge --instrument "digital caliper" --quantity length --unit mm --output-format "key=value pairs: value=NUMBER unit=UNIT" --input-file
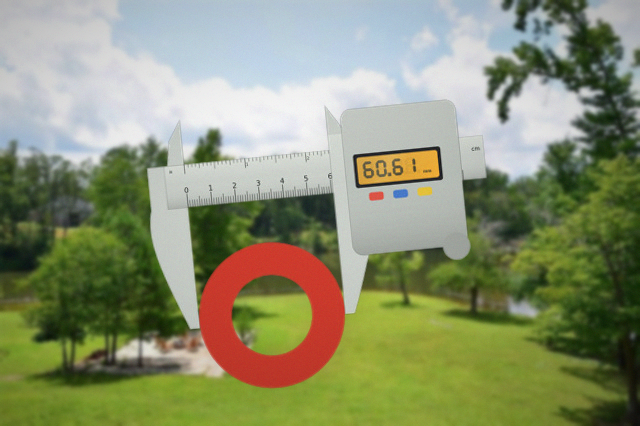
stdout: value=60.61 unit=mm
